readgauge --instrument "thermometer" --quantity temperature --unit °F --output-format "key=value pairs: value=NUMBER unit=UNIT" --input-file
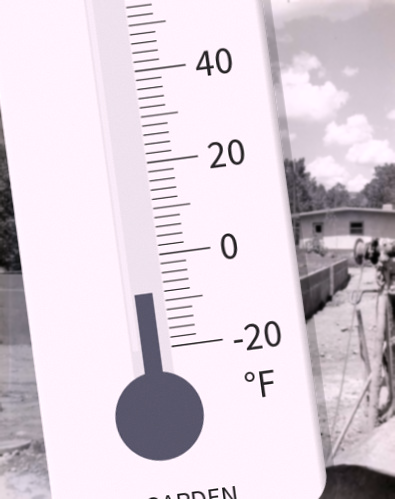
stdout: value=-8 unit=°F
